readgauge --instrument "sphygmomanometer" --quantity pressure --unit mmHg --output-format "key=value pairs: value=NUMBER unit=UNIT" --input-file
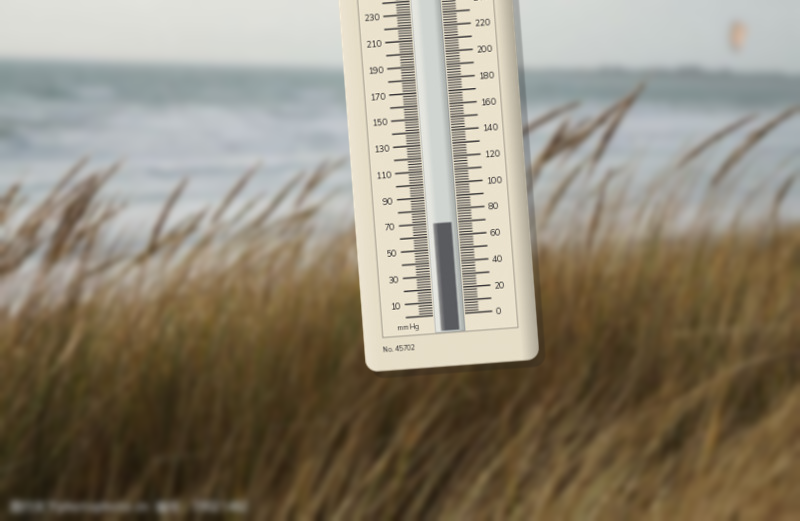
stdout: value=70 unit=mmHg
